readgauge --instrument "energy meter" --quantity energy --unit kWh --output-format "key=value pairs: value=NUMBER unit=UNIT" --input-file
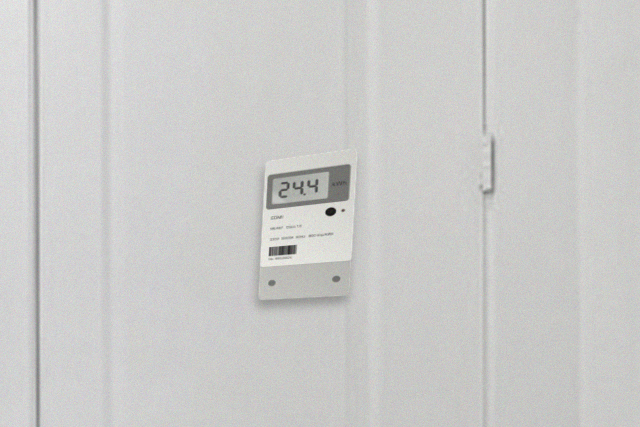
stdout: value=24.4 unit=kWh
